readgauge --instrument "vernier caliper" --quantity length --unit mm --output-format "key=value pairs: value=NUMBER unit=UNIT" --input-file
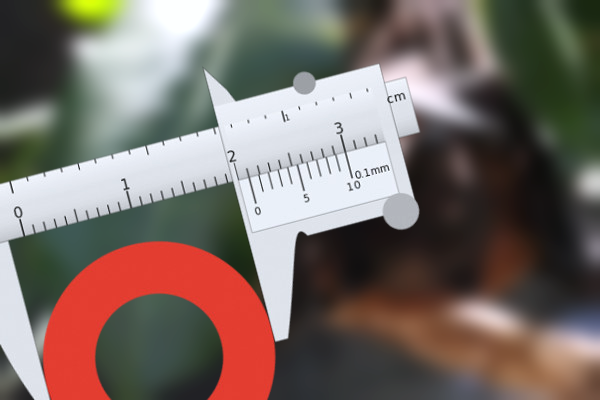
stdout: value=21.0 unit=mm
